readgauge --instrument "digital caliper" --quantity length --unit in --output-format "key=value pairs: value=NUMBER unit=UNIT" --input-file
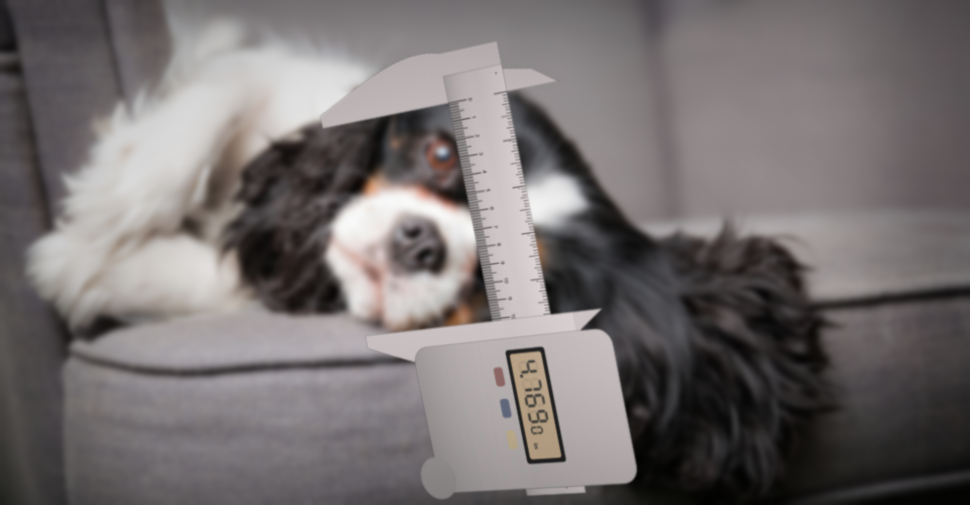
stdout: value=4.7690 unit=in
